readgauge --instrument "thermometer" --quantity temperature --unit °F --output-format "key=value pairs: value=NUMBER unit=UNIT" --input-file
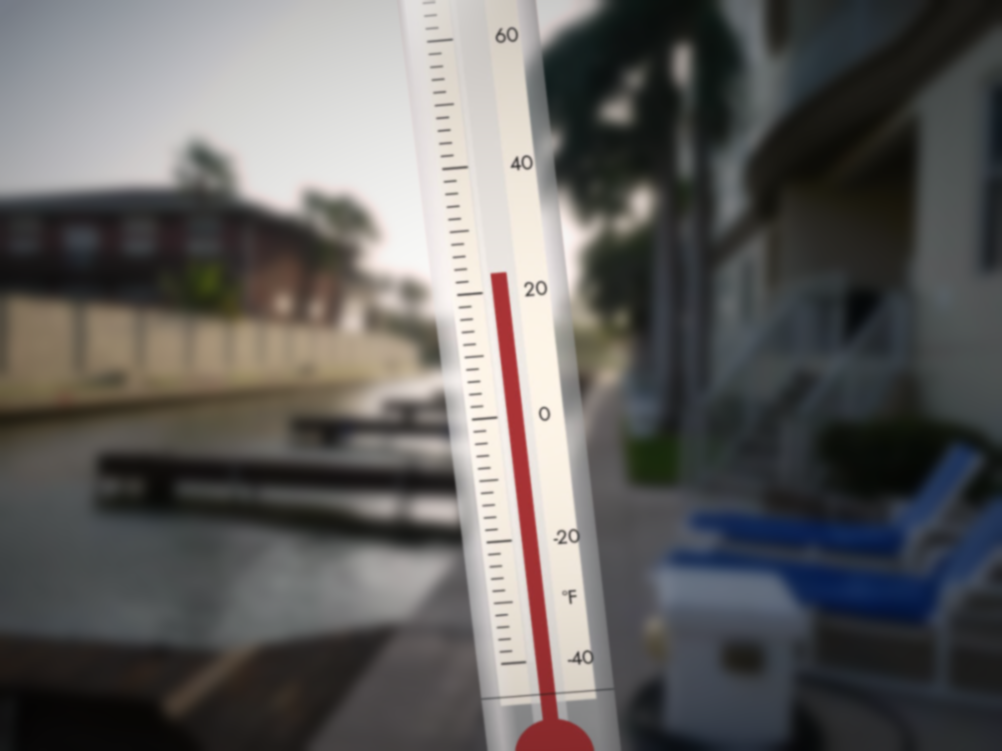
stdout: value=23 unit=°F
